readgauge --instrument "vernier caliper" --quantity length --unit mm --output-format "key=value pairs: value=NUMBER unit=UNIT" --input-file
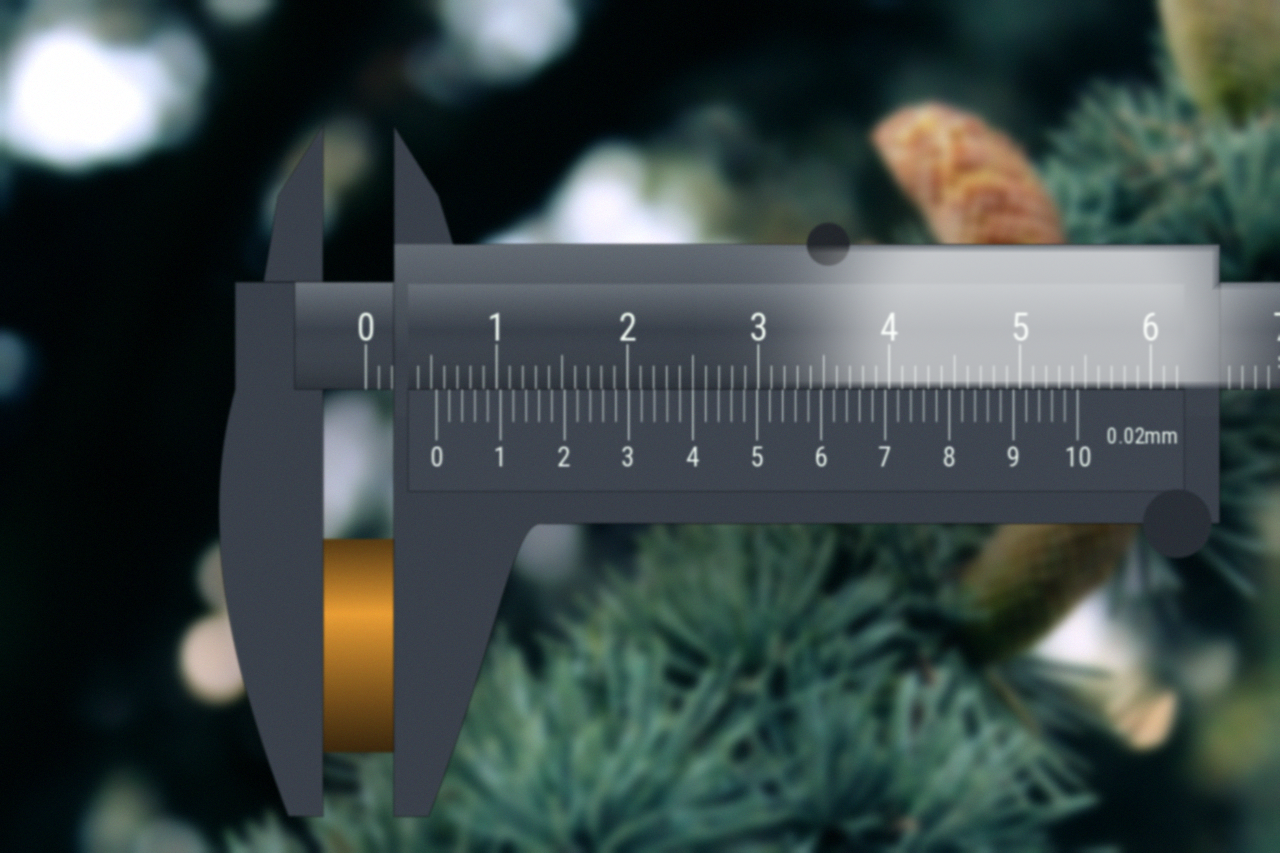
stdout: value=5.4 unit=mm
